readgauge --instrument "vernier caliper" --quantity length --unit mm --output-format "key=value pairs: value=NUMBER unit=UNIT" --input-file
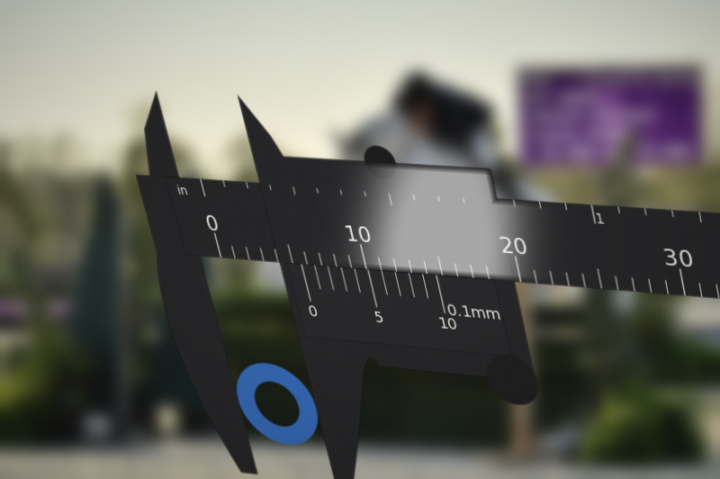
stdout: value=5.6 unit=mm
